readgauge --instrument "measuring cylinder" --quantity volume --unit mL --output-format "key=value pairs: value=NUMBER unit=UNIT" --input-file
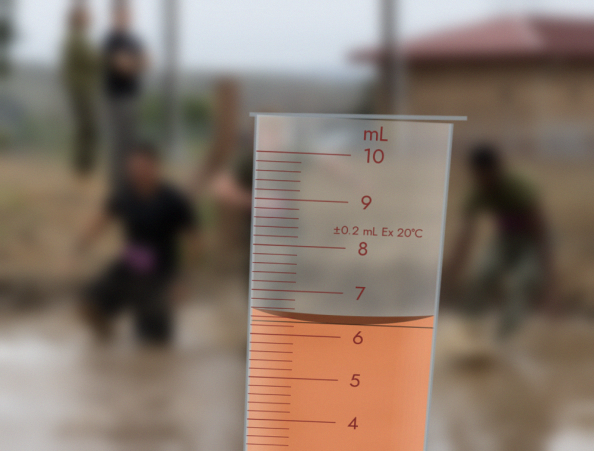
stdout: value=6.3 unit=mL
